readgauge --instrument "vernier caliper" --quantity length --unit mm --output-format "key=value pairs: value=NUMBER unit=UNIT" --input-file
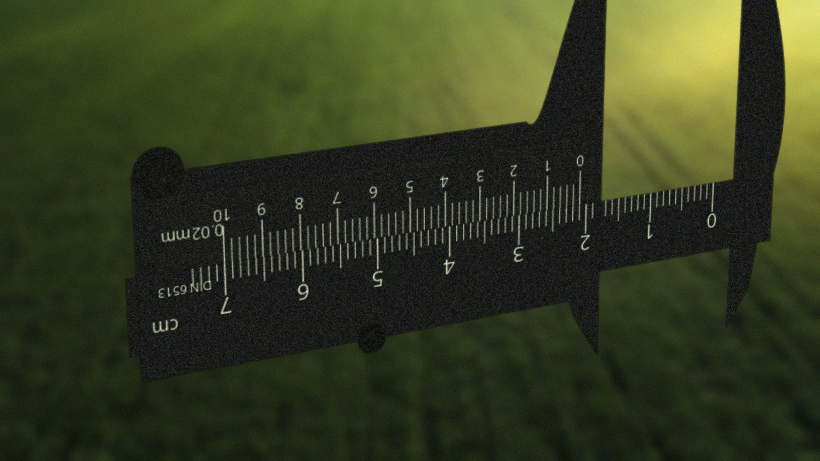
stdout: value=21.0 unit=mm
